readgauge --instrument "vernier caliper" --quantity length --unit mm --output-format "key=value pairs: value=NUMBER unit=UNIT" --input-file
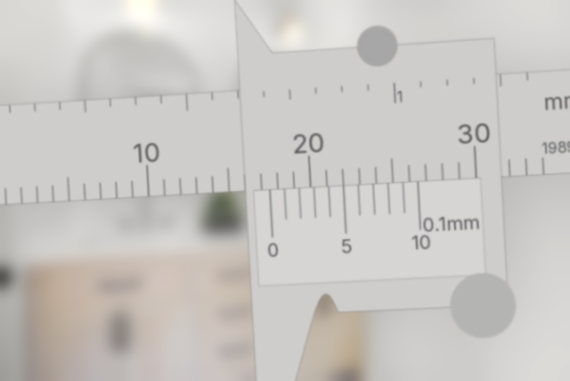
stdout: value=17.5 unit=mm
